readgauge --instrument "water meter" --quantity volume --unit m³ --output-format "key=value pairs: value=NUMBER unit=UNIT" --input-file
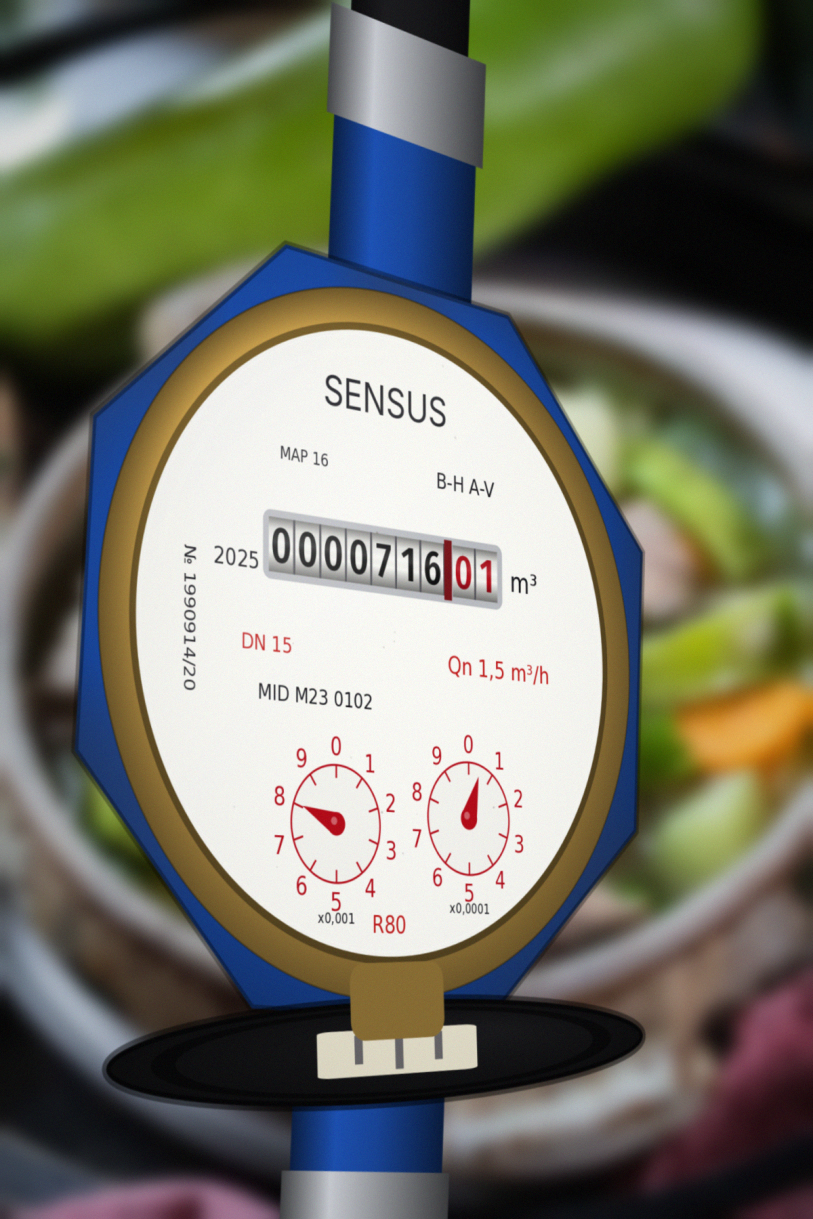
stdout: value=716.0180 unit=m³
